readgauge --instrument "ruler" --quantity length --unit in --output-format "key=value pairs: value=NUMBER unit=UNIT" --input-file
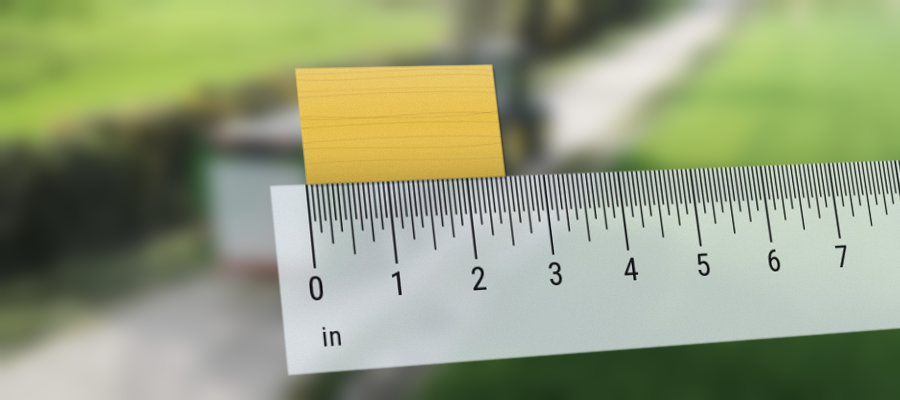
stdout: value=2.5 unit=in
